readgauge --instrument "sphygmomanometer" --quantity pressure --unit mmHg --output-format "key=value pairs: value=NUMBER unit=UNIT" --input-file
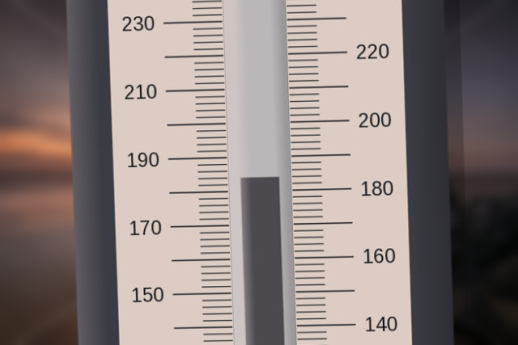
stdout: value=184 unit=mmHg
